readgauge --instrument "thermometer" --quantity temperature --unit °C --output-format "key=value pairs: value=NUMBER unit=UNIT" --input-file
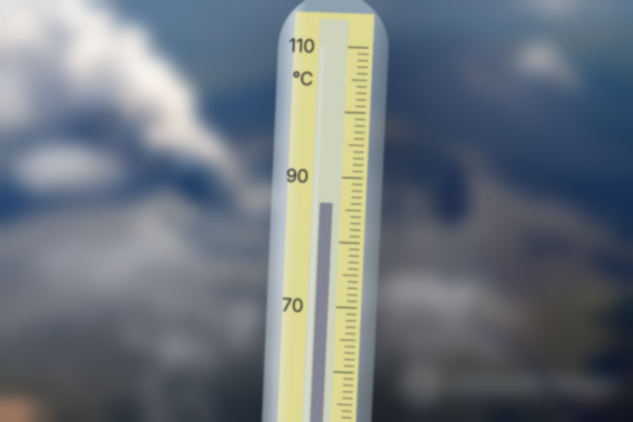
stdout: value=86 unit=°C
